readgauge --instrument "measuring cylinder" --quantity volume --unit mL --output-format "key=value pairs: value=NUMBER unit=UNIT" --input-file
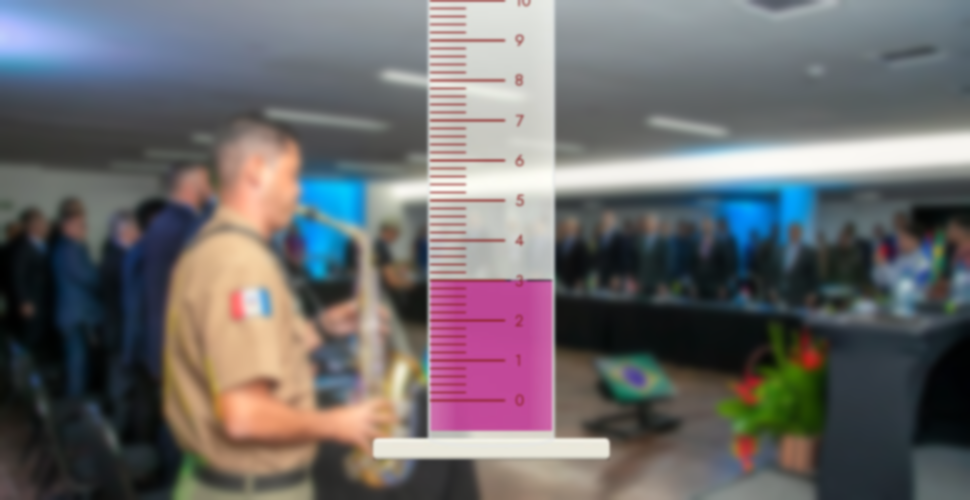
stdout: value=3 unit=mL
